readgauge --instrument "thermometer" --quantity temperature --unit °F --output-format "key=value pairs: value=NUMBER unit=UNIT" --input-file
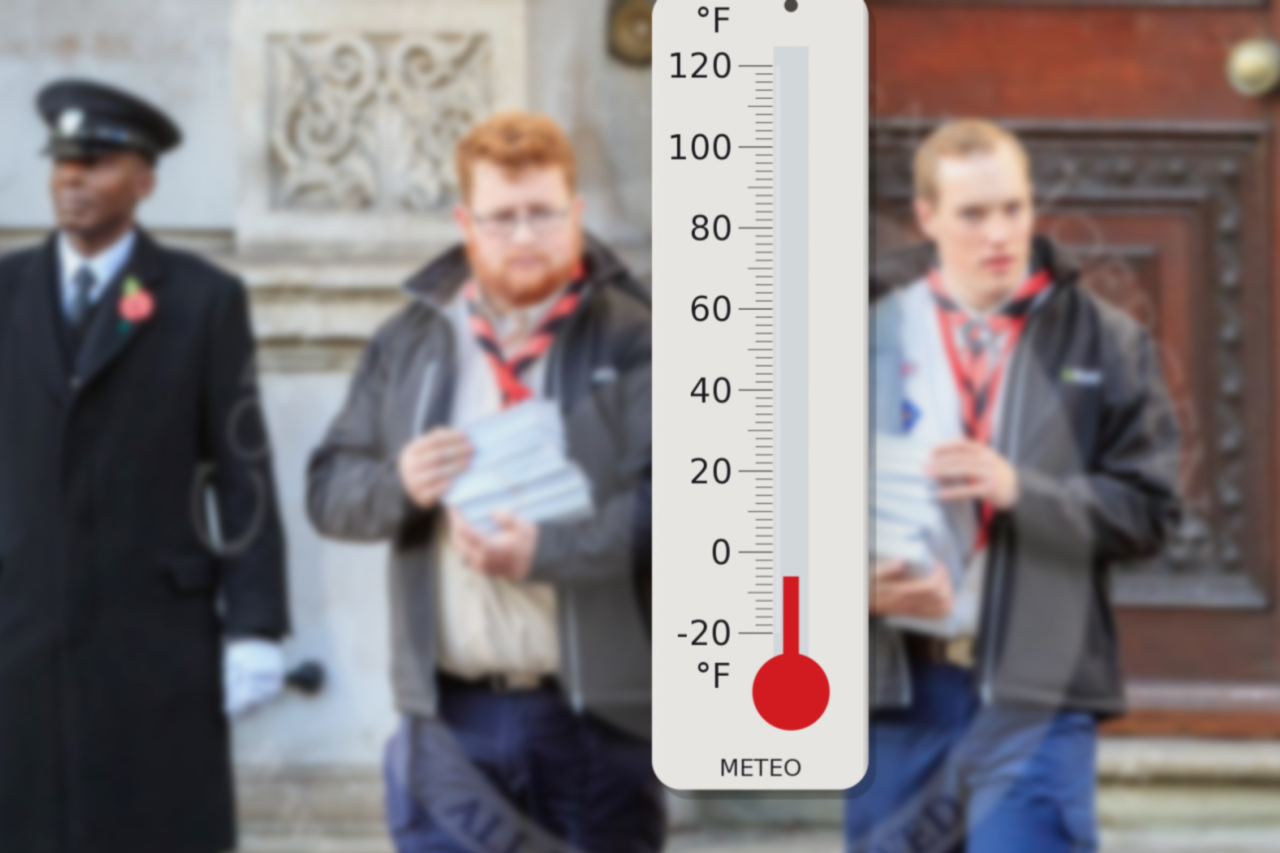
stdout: value=-6 unit=°F
